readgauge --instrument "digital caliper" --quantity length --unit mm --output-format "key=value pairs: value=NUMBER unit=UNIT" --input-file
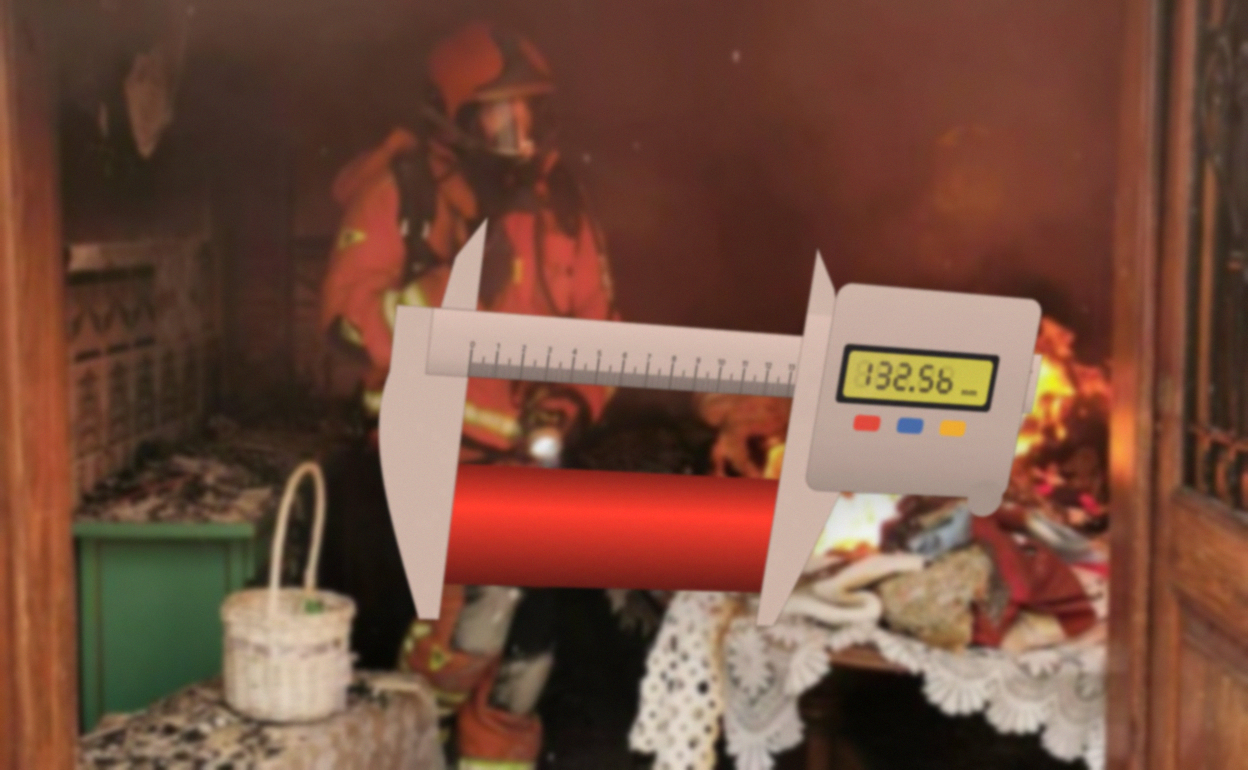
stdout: value=132.56 unit=mm
